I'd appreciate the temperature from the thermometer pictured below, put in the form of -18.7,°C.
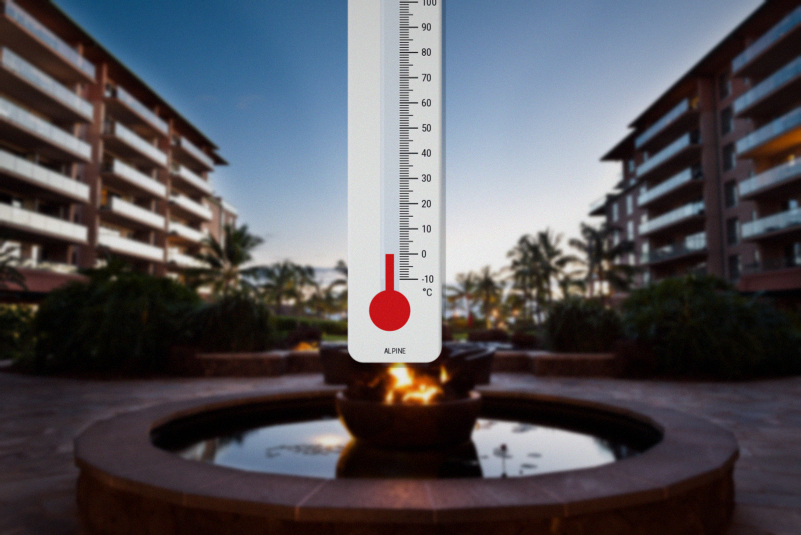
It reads 0,°C
